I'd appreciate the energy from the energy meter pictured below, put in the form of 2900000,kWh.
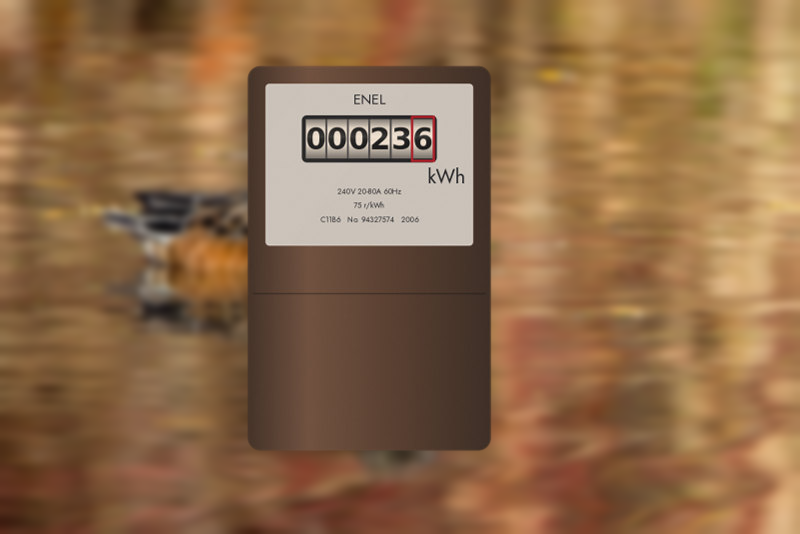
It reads 23.6,kWh
